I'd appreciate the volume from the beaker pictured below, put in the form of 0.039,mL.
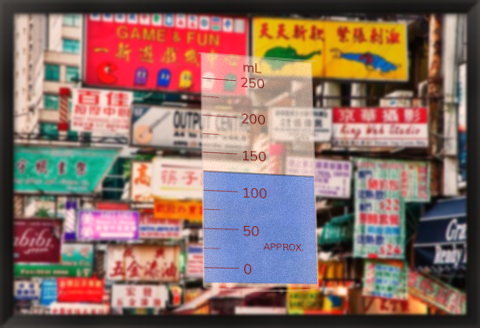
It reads 125,mL
